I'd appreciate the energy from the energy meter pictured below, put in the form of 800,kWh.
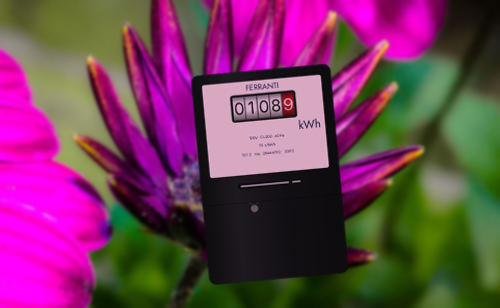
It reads 108.9,kWh
